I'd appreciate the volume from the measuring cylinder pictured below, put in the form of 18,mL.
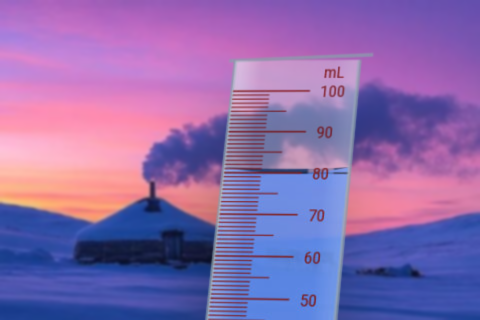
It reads 80,mL
